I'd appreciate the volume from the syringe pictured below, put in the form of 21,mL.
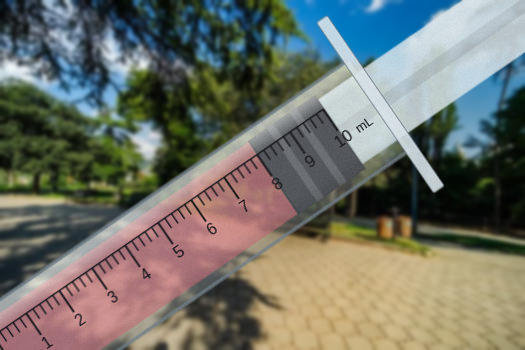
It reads 8,mL
